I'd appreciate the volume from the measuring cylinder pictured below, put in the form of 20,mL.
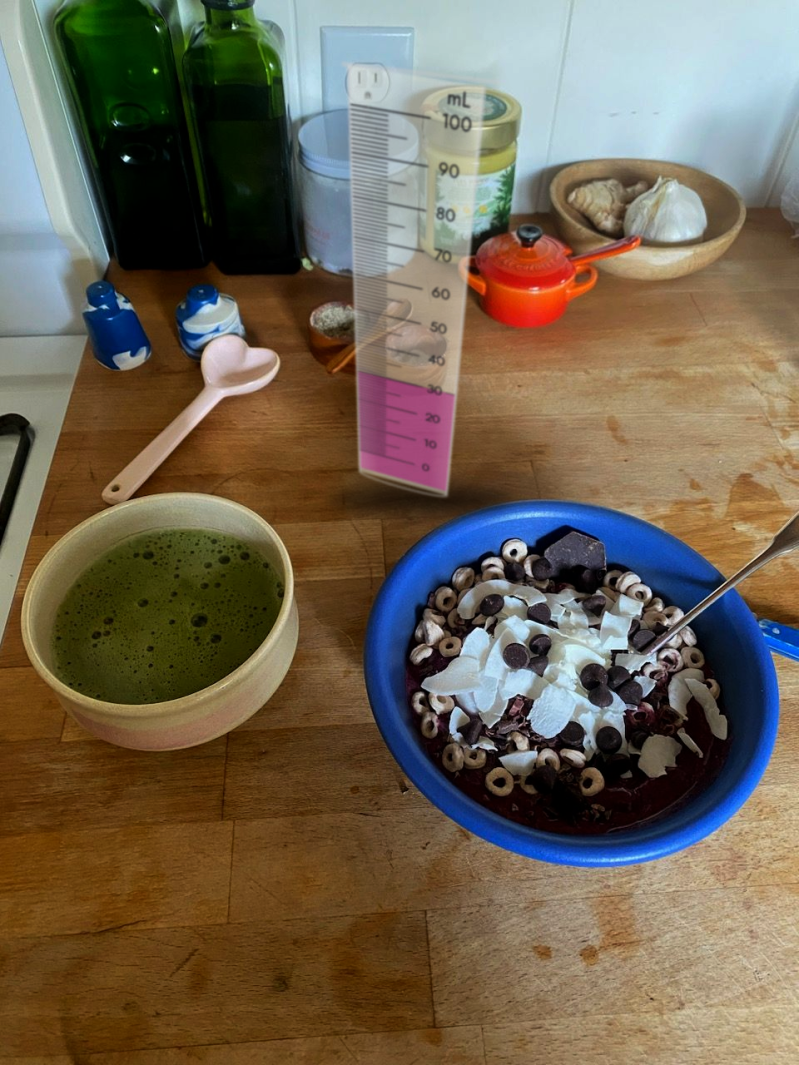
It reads 30,mL
